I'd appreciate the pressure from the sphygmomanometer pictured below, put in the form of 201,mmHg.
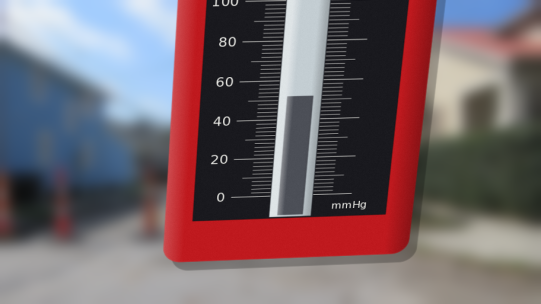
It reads 52,mmHg
